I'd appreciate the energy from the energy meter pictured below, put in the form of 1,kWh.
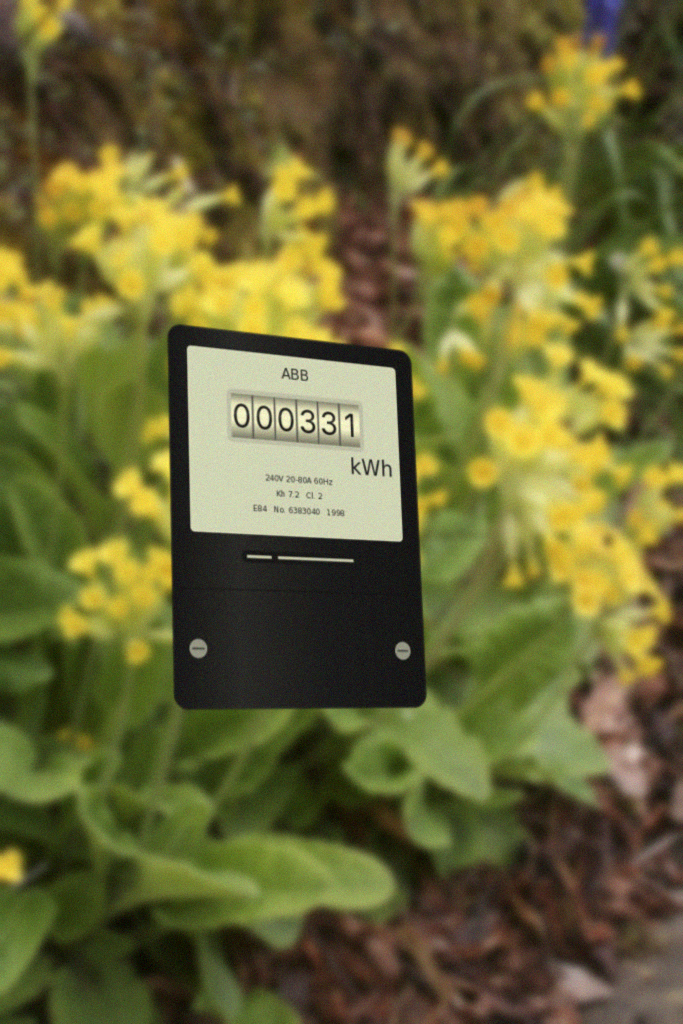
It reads 331,kWh
